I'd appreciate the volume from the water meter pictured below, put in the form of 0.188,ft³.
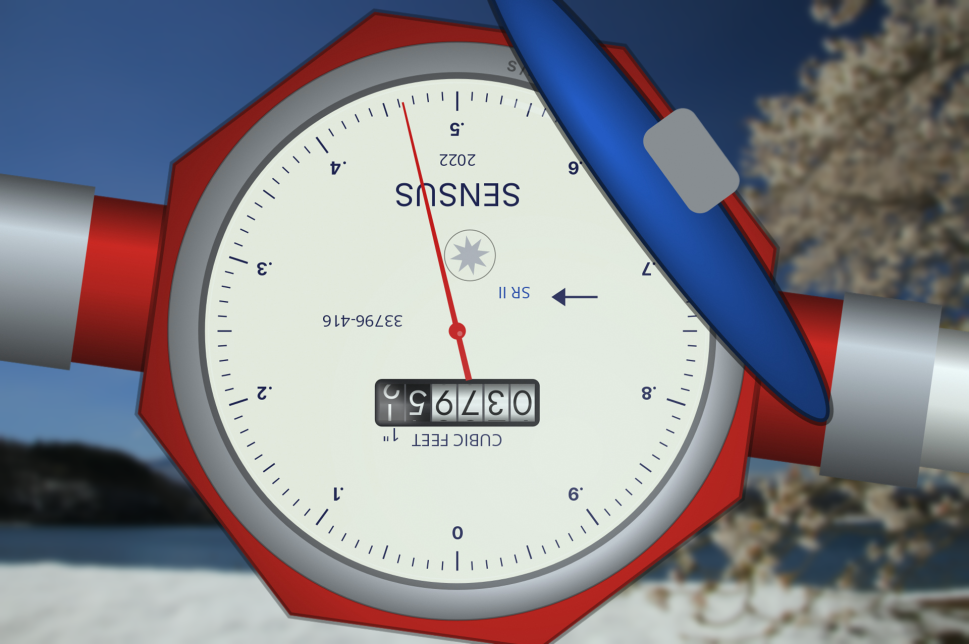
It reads 37951.46,ft³
